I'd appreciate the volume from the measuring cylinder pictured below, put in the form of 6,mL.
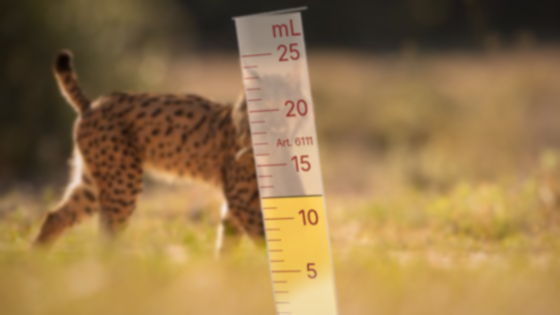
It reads 12,mL
